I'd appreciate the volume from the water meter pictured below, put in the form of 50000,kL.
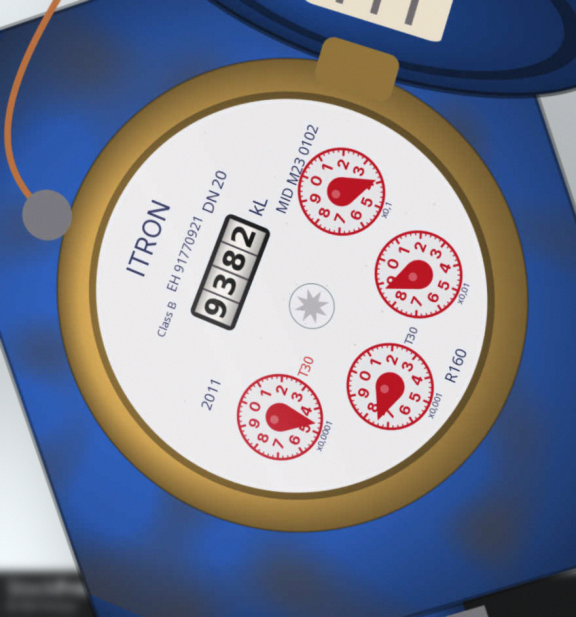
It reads 9382.3874,kL
